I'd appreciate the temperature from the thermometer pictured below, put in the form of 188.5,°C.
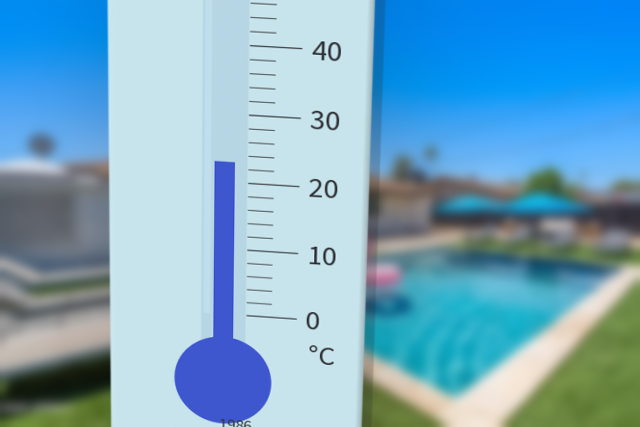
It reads 23,°C
